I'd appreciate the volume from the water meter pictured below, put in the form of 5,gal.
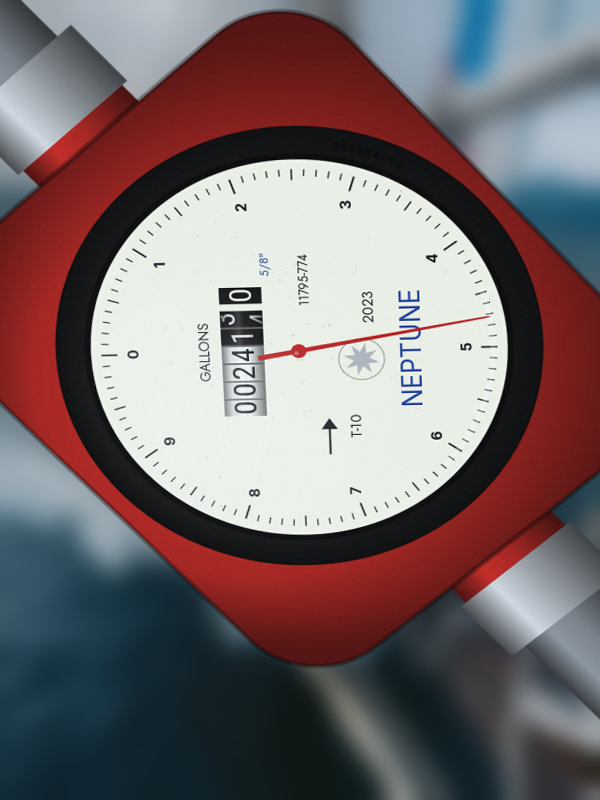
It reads 24134.7,gal
